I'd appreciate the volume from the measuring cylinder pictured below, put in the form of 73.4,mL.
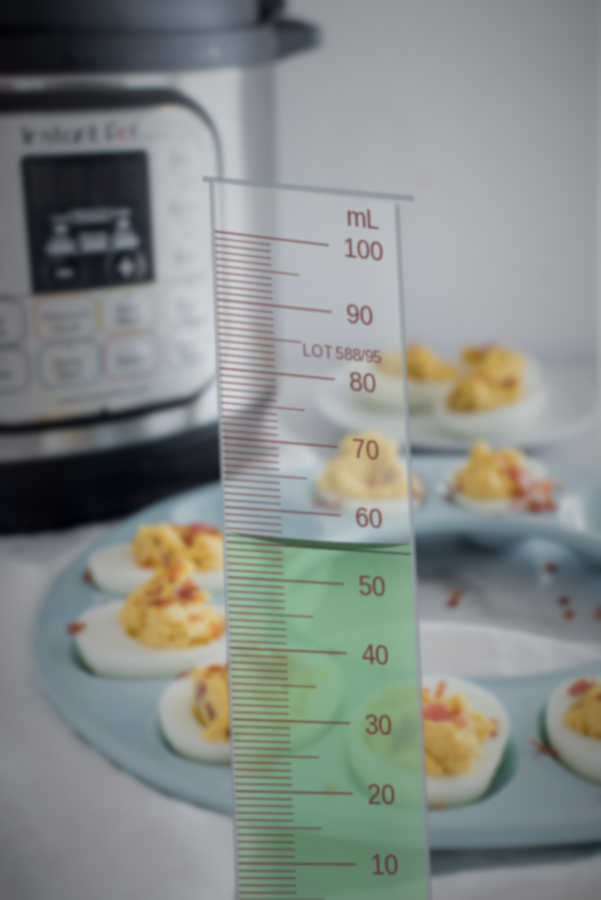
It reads 55,mL
